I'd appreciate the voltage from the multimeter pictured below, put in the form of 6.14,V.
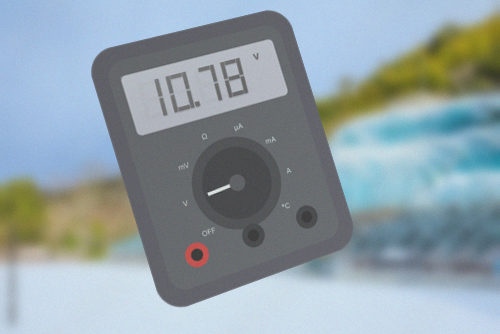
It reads 10.78,V
